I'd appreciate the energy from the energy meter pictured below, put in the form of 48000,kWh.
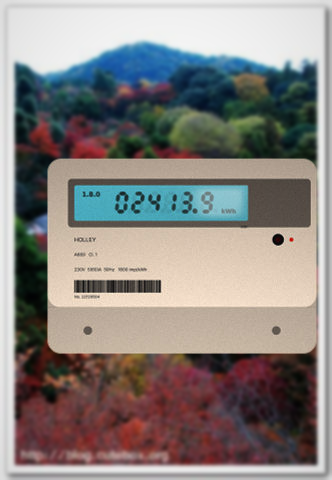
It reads 2413.9,kWh
